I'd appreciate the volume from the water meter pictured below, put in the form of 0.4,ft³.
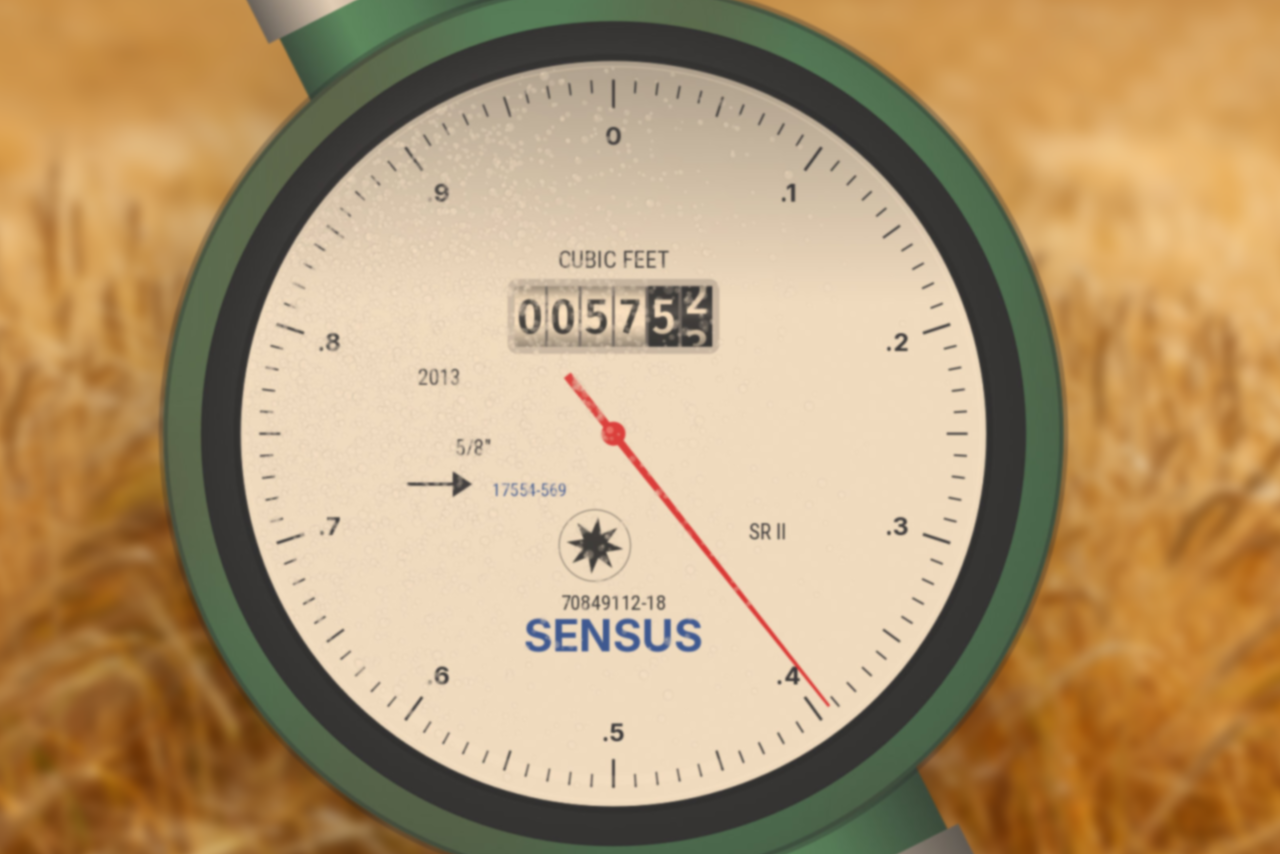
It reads 5752.39,ft³
